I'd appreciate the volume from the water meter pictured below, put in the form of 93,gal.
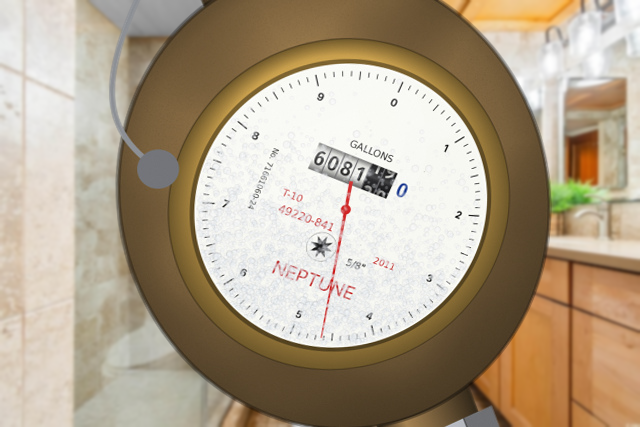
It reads 6081194.6,gal
